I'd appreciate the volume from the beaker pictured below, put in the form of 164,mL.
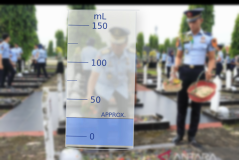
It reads 25,mL
